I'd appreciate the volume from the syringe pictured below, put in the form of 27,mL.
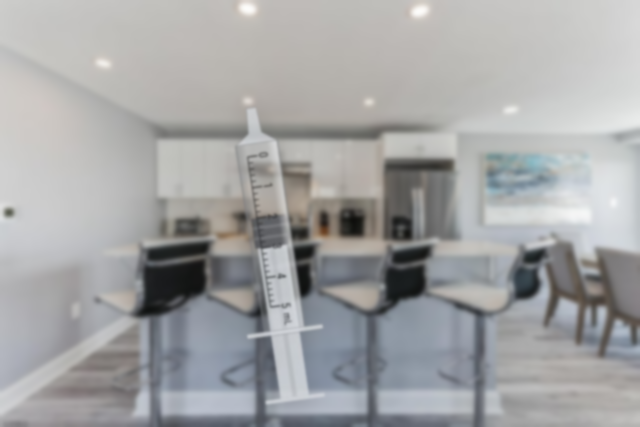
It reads 2,mL
